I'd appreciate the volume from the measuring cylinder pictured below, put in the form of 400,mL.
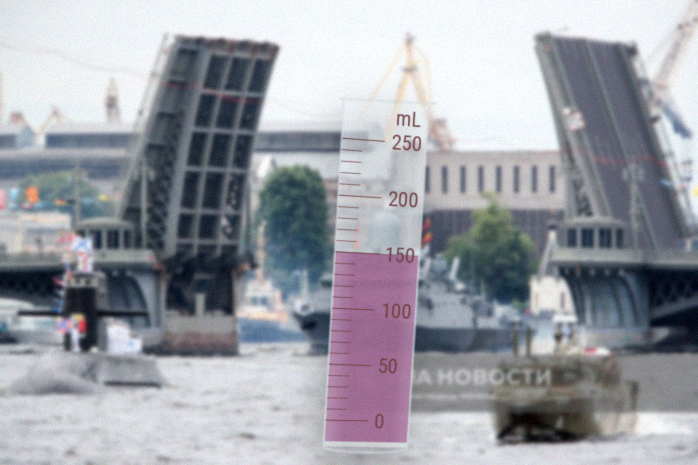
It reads 150,mL
